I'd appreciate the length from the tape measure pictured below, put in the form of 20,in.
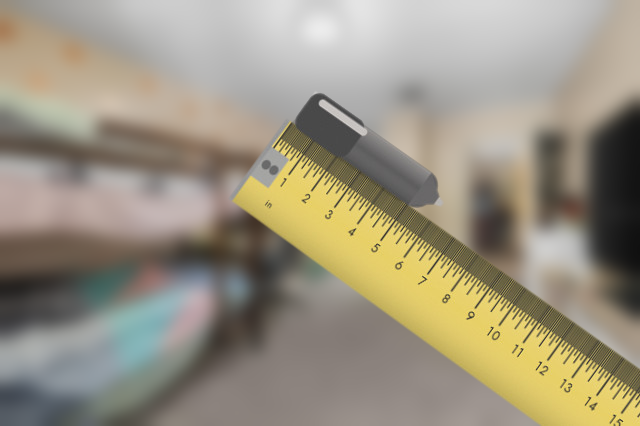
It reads 6,in
